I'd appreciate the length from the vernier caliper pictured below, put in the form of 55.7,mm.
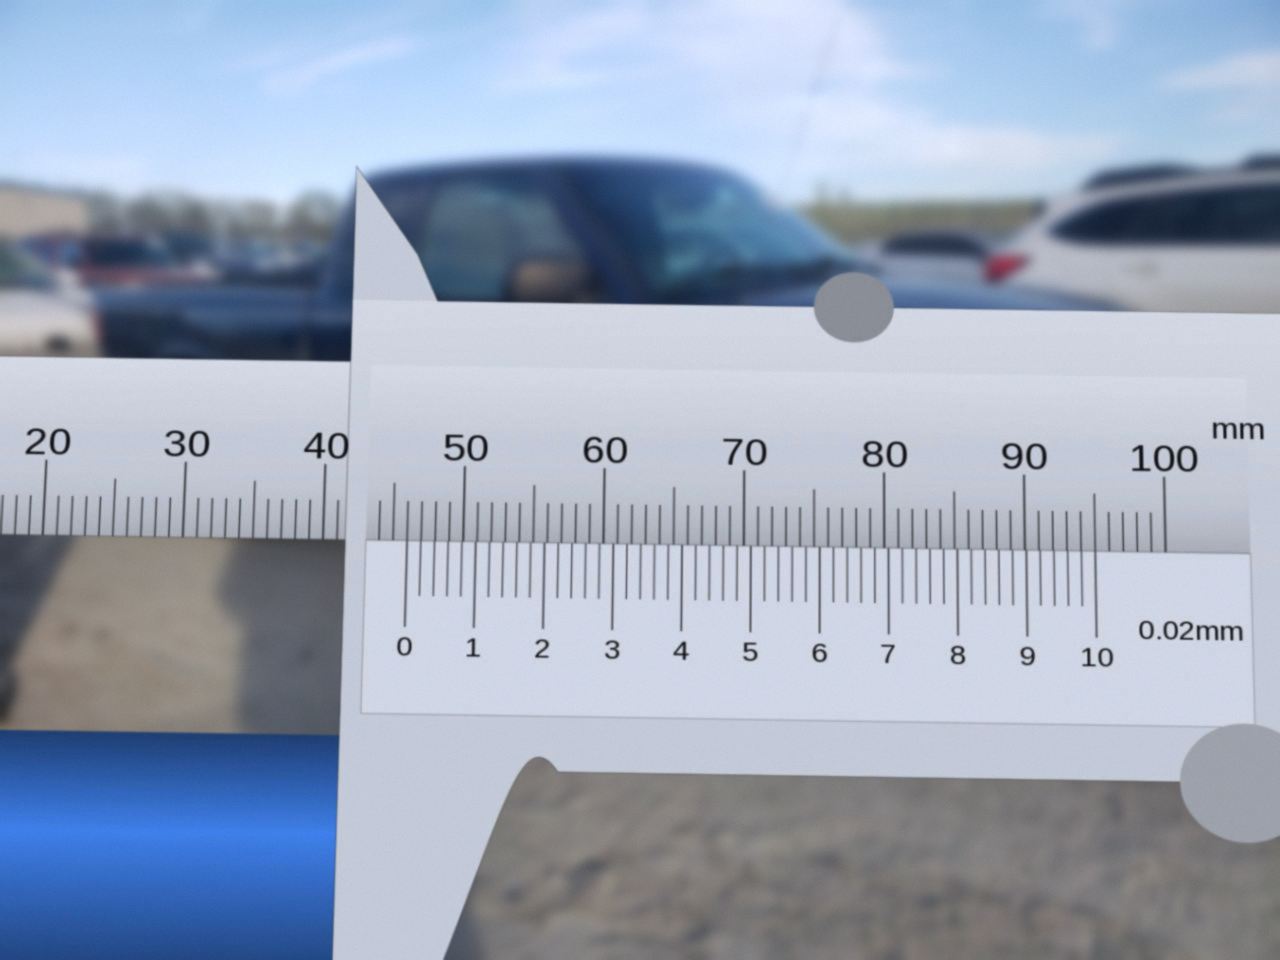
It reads 46.0,mm
